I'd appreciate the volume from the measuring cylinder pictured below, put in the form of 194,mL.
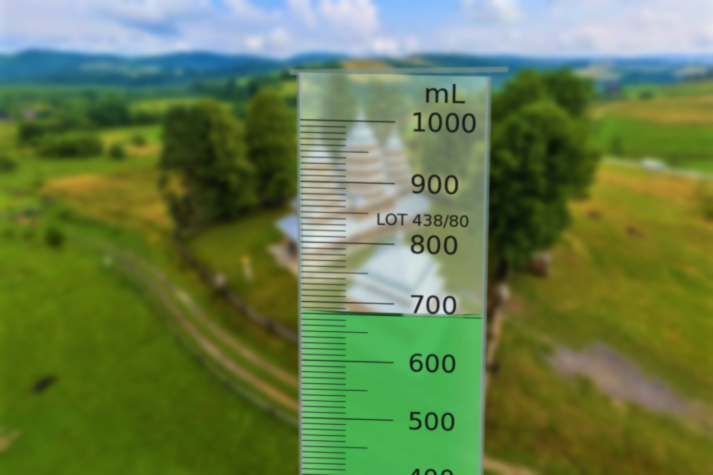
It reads 680,mL
